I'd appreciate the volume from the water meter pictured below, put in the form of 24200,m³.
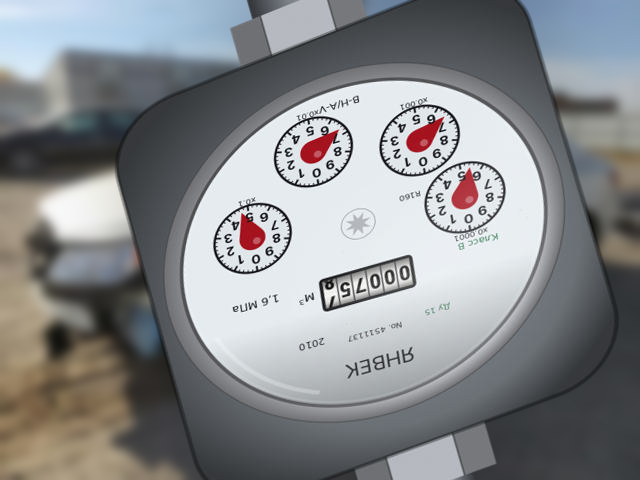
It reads 757.4665,m³
